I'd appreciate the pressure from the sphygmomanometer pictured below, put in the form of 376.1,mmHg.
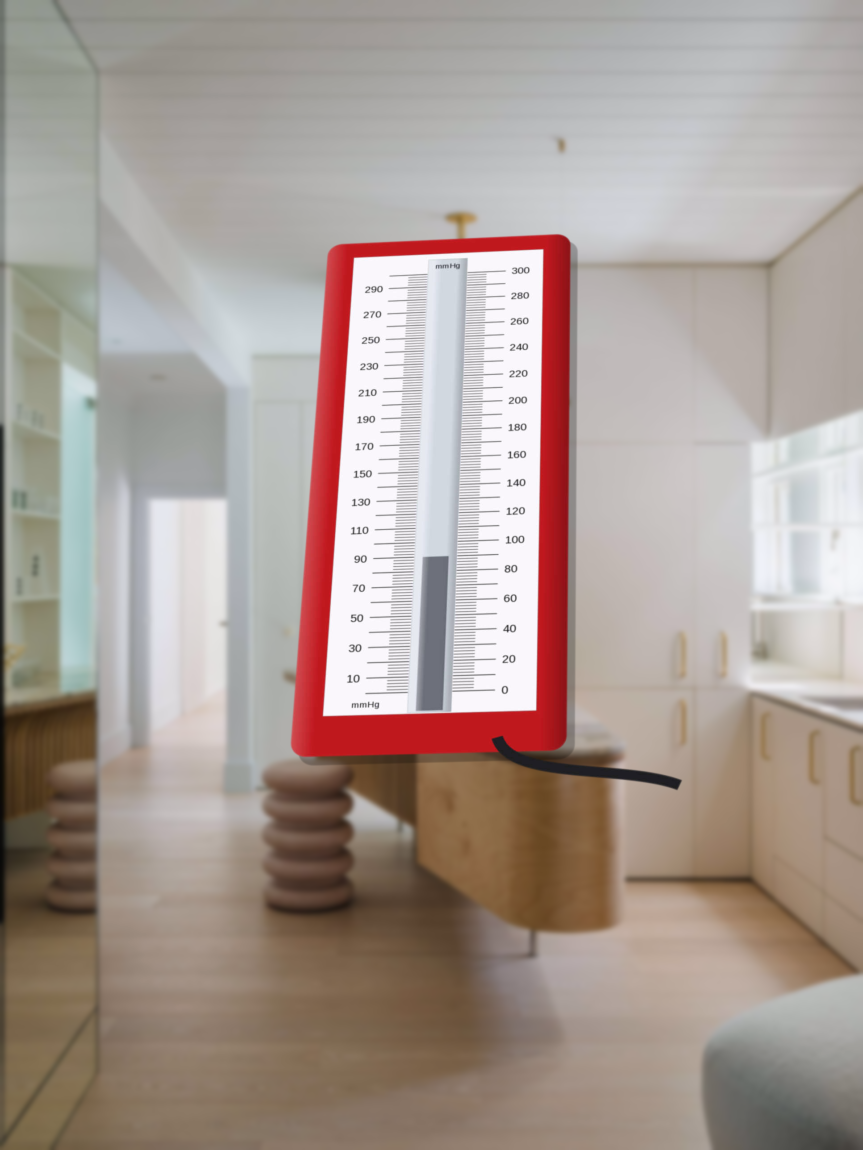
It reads 90,mmHg
